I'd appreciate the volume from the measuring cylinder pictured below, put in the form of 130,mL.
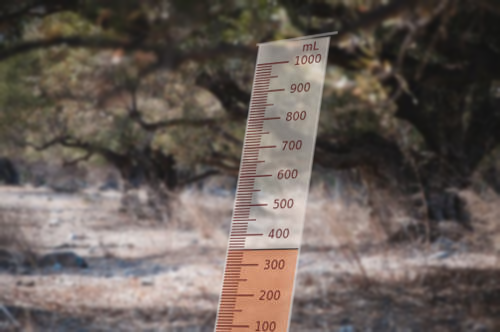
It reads 350,mL
